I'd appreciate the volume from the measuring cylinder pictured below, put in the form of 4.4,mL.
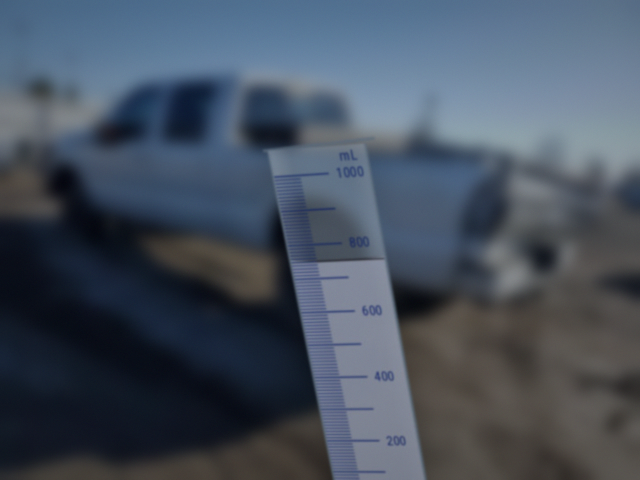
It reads 750,mL
